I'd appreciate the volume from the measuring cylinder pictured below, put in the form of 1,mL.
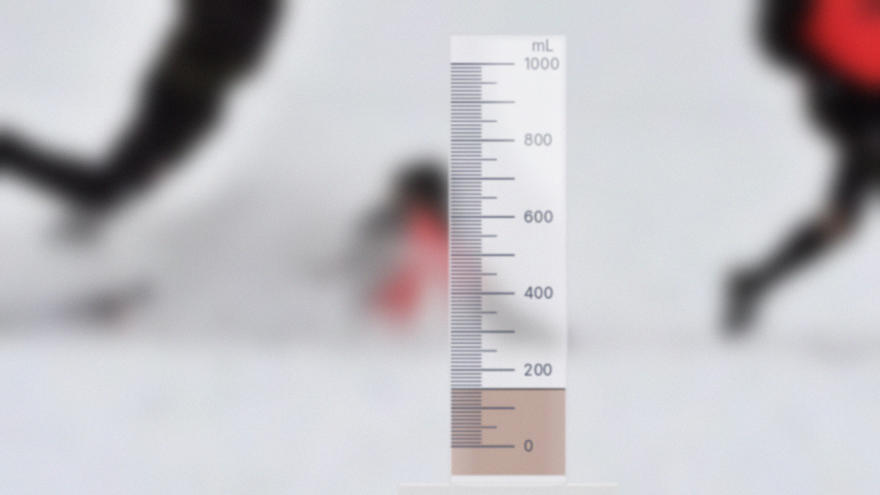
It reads 150,mL
